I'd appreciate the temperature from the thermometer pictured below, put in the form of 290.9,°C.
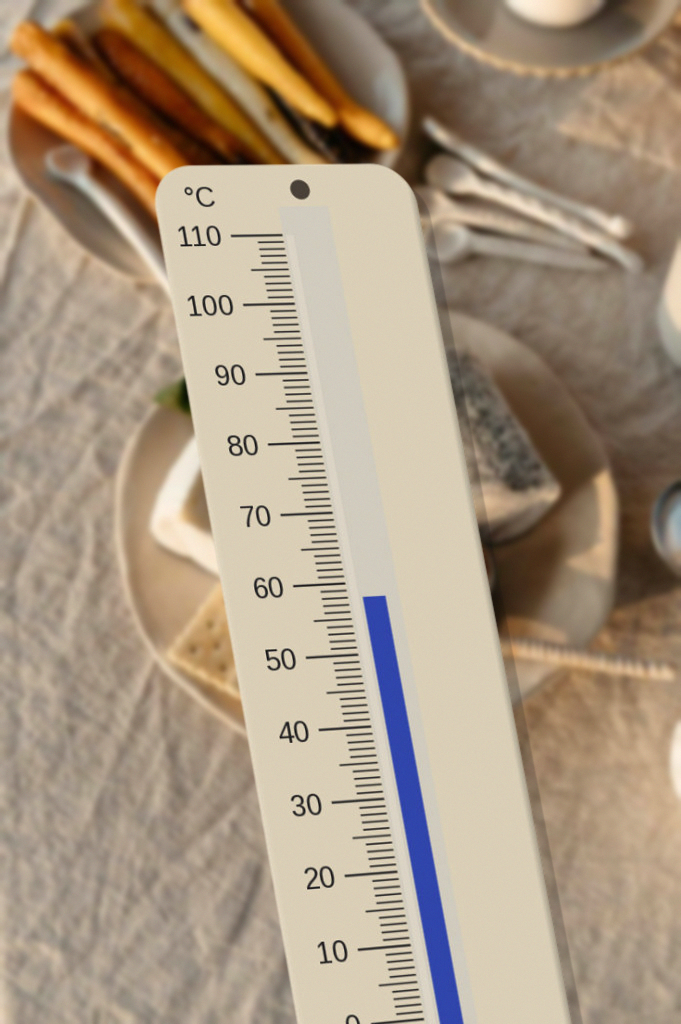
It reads 58,°C
